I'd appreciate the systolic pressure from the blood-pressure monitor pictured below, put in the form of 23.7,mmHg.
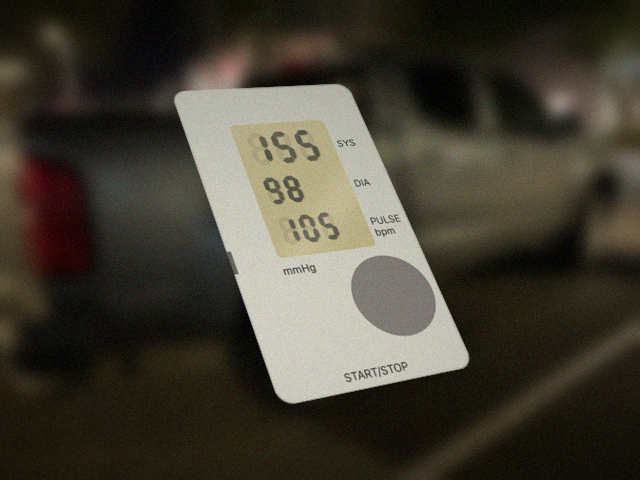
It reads 155,mmHg
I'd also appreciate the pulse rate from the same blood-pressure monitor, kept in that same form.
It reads 105,bpm
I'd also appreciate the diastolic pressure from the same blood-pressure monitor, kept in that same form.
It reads 98,mmHg
